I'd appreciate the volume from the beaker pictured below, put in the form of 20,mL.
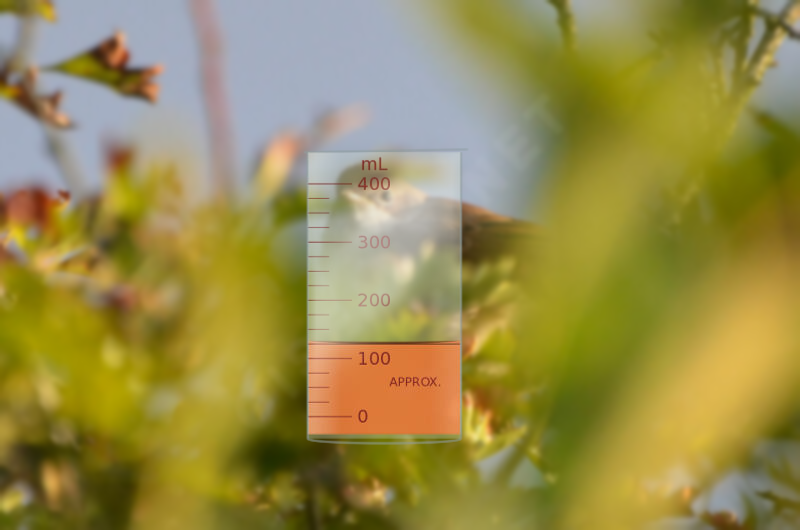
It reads 125,mL
